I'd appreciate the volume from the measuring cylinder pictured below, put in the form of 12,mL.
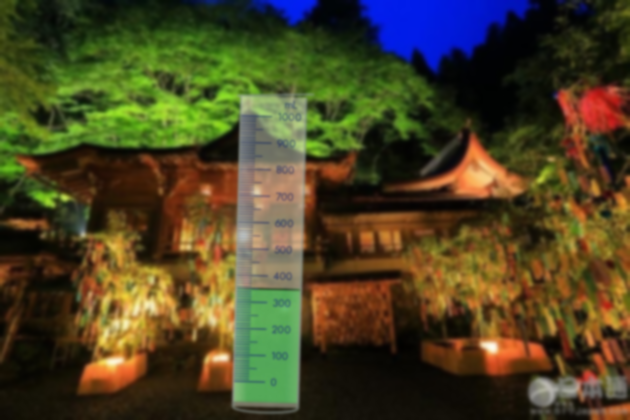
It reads 350,mL
